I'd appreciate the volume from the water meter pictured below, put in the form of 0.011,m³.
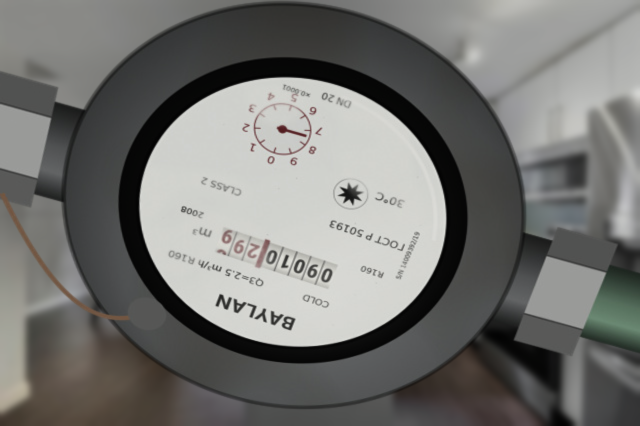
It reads 9010.2987,m³
